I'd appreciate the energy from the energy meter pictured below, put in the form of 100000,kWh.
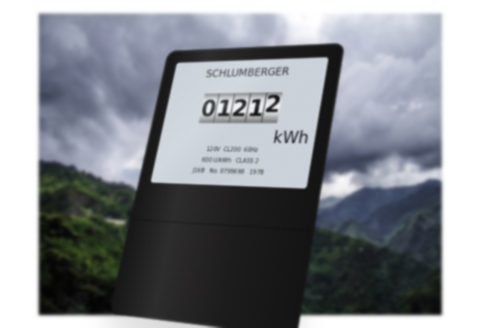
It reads 1212,kWh
